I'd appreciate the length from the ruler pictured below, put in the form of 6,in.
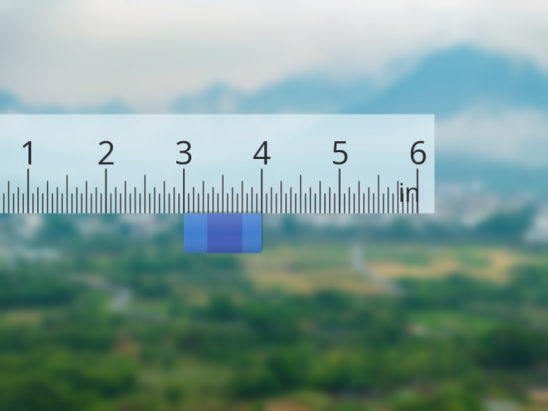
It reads 1,in
